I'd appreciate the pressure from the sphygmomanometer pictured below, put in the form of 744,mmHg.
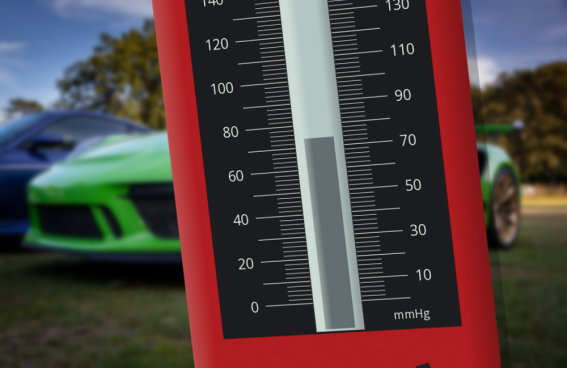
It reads 74,mmHg
